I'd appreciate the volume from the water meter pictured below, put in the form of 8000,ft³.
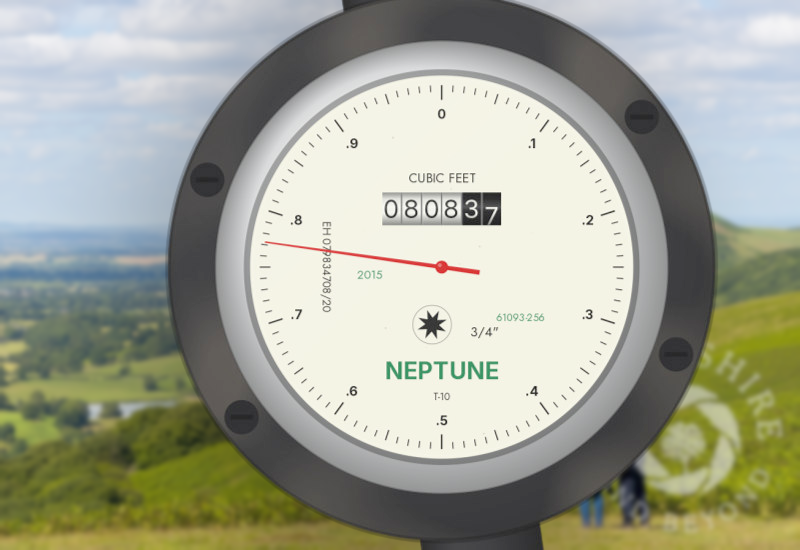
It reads 80836.77,ft³
